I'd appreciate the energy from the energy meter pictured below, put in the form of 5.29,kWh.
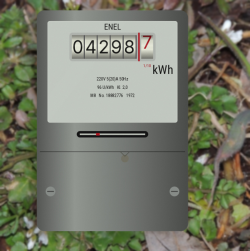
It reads 4298.7,kWh
